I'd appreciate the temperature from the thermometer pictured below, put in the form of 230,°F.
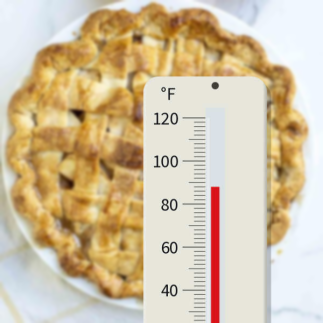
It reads 88,°F
